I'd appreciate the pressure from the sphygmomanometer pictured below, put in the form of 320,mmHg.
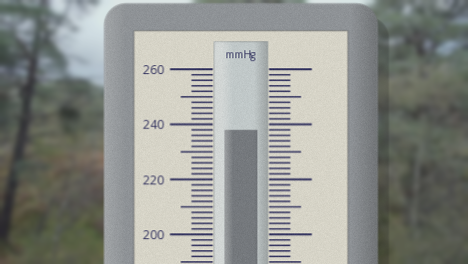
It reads 238,mmHg
